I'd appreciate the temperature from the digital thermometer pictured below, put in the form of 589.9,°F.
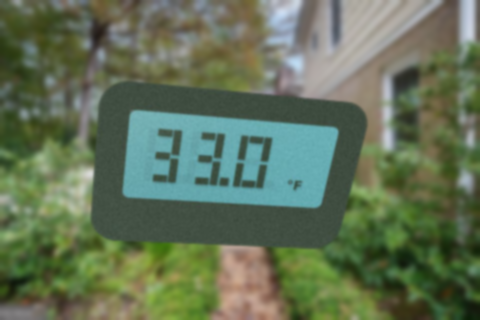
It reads 33.0,°F
